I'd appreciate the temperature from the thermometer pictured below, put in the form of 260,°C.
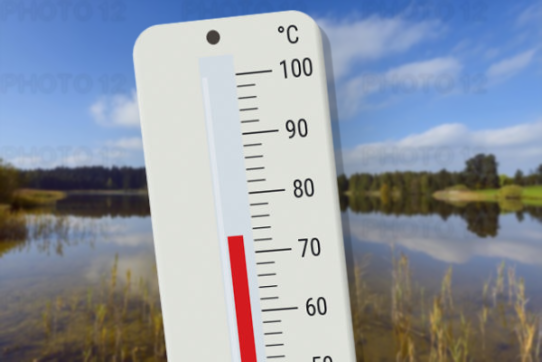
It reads 73,°C
